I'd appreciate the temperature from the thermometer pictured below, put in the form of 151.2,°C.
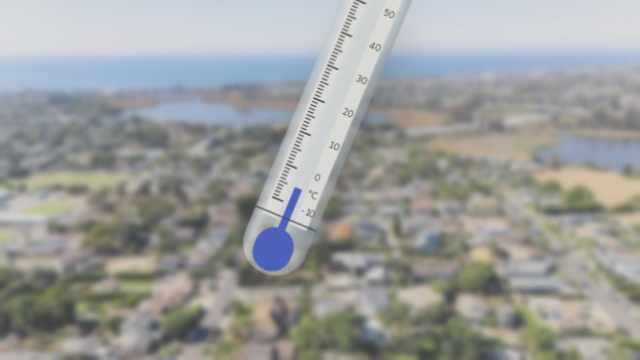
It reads -5,°C
